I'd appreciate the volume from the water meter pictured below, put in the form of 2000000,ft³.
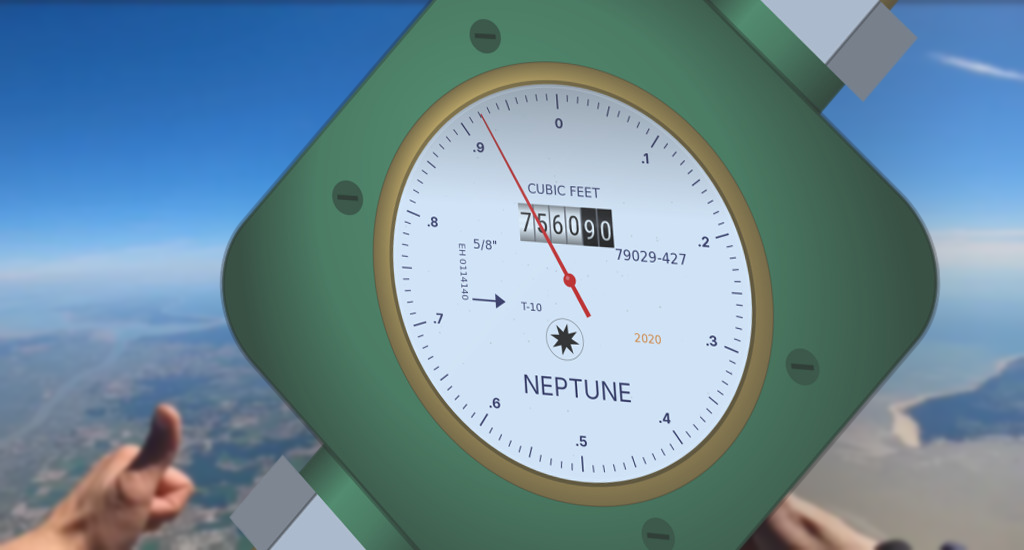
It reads 756089.92,ft³
